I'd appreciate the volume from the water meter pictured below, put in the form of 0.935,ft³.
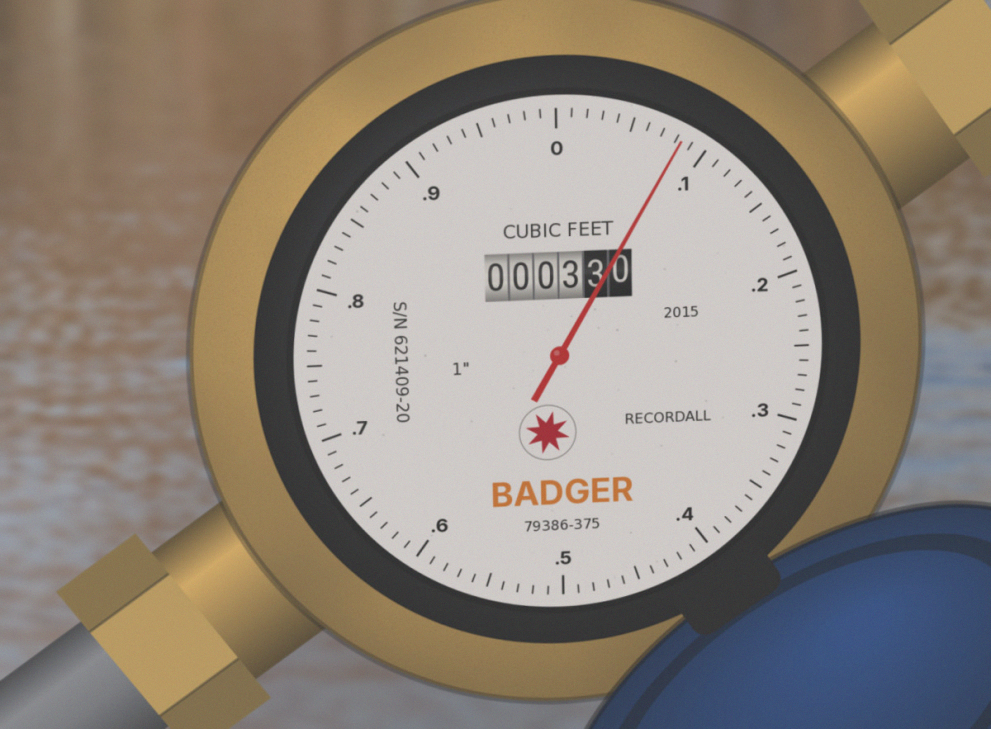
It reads 330.08,ft³
